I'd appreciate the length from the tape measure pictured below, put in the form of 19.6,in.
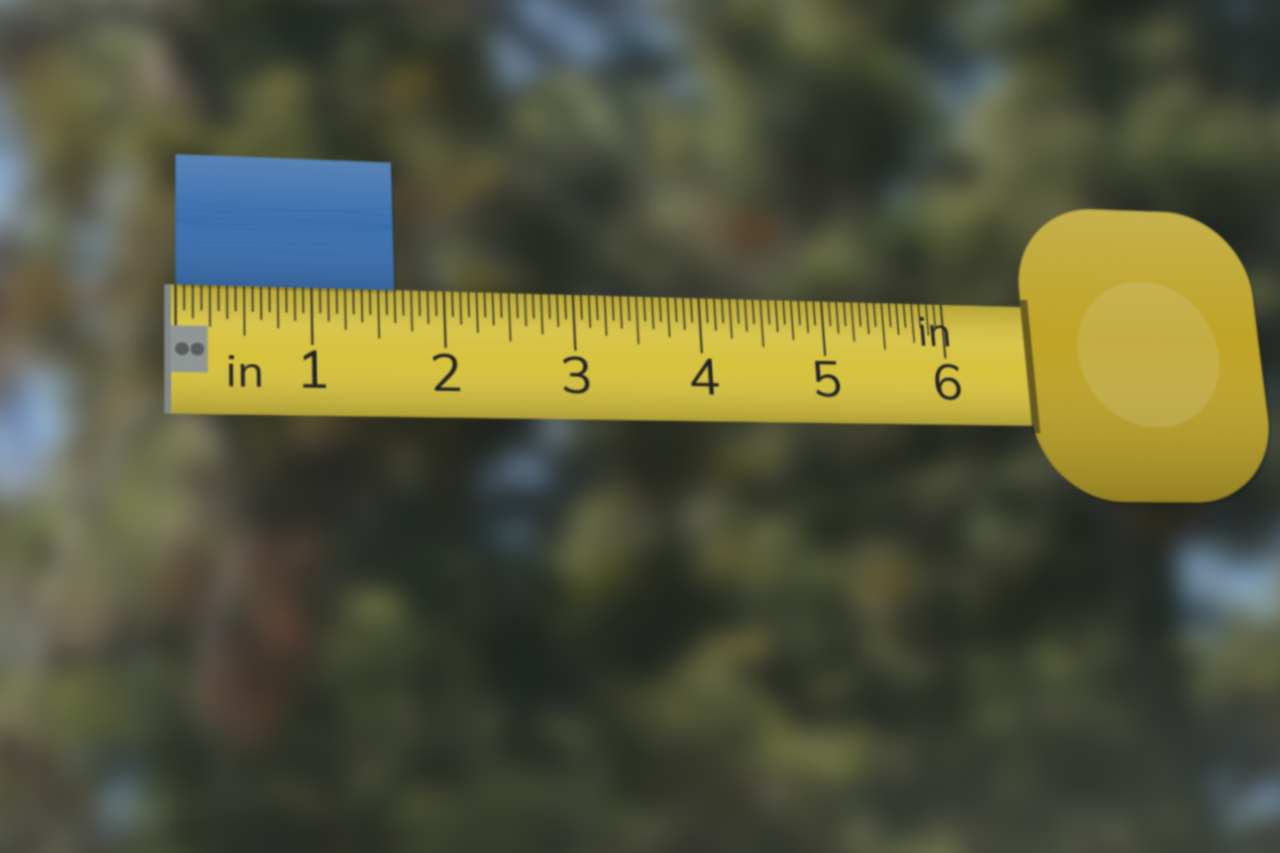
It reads 1.625,in
